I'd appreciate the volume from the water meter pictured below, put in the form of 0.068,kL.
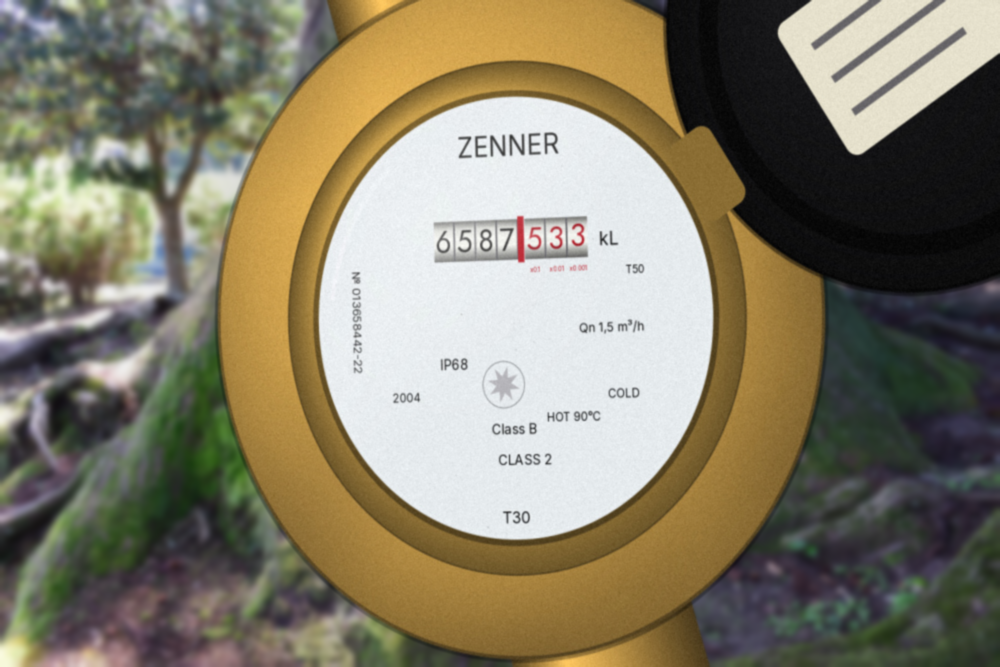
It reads 6587.533,kL
